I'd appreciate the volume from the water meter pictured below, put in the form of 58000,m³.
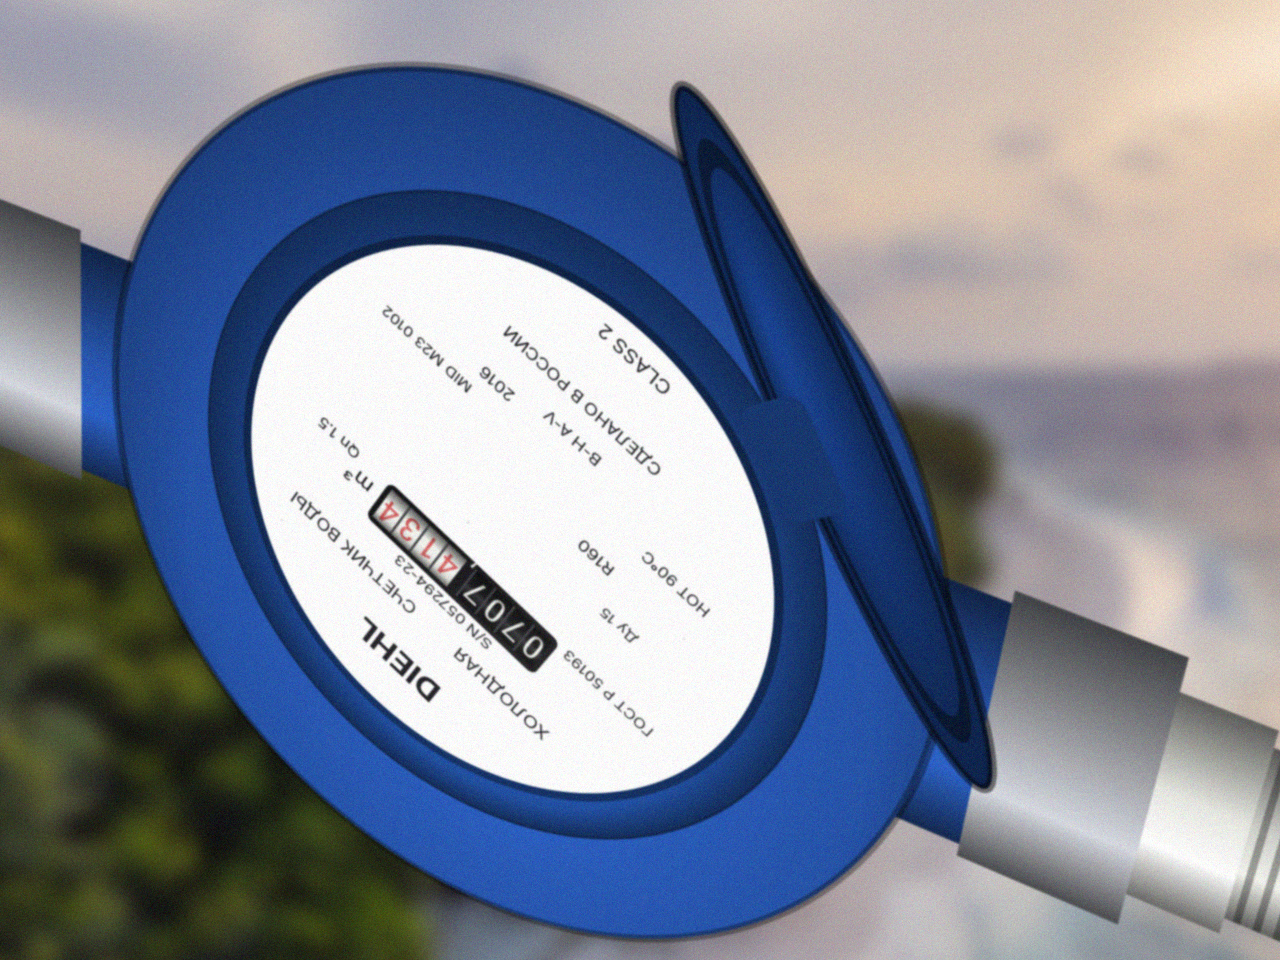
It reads 707.4134,m³
